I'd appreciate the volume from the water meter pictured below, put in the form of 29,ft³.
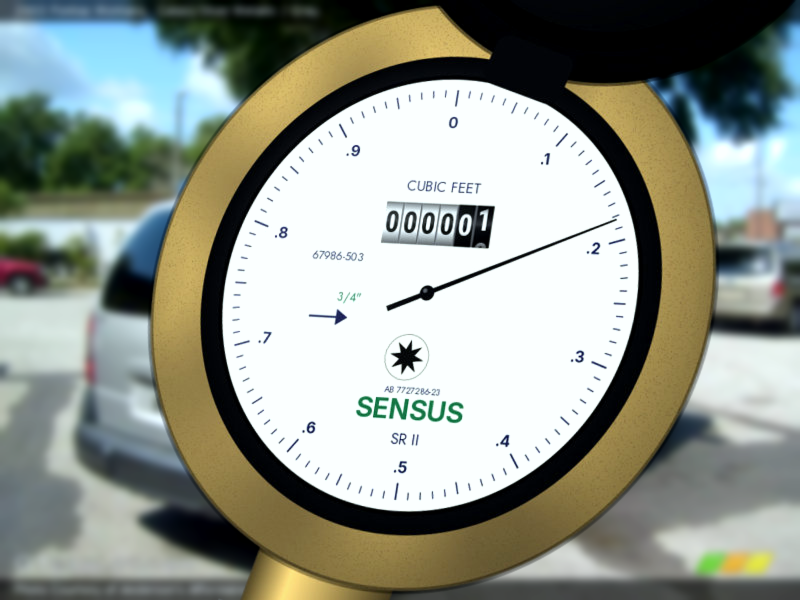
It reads 1.18,ft³
